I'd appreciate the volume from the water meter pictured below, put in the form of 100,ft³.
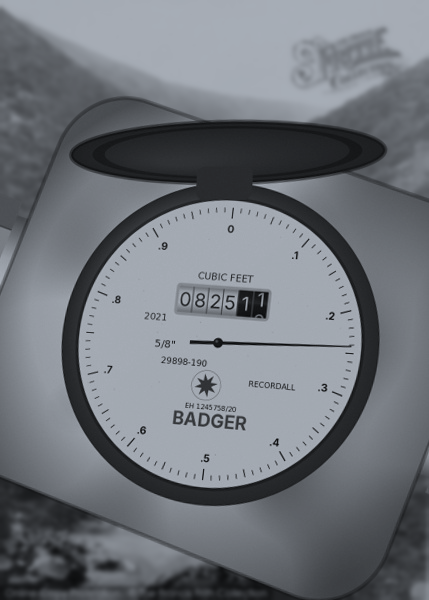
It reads 82511.24,ft³
